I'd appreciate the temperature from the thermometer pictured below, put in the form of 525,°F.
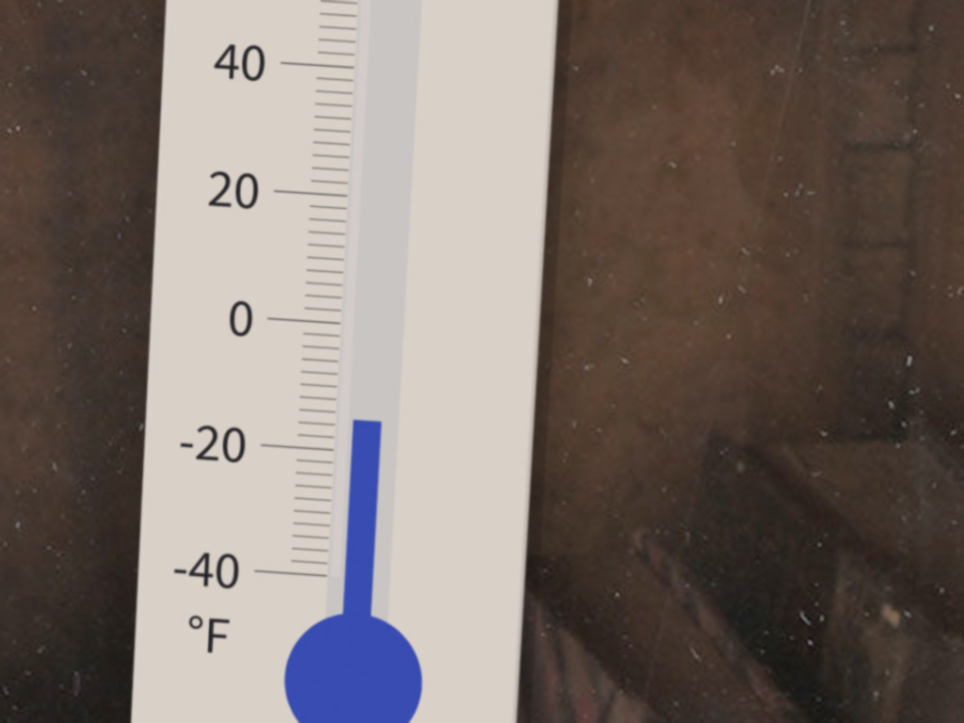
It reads -15,°F
